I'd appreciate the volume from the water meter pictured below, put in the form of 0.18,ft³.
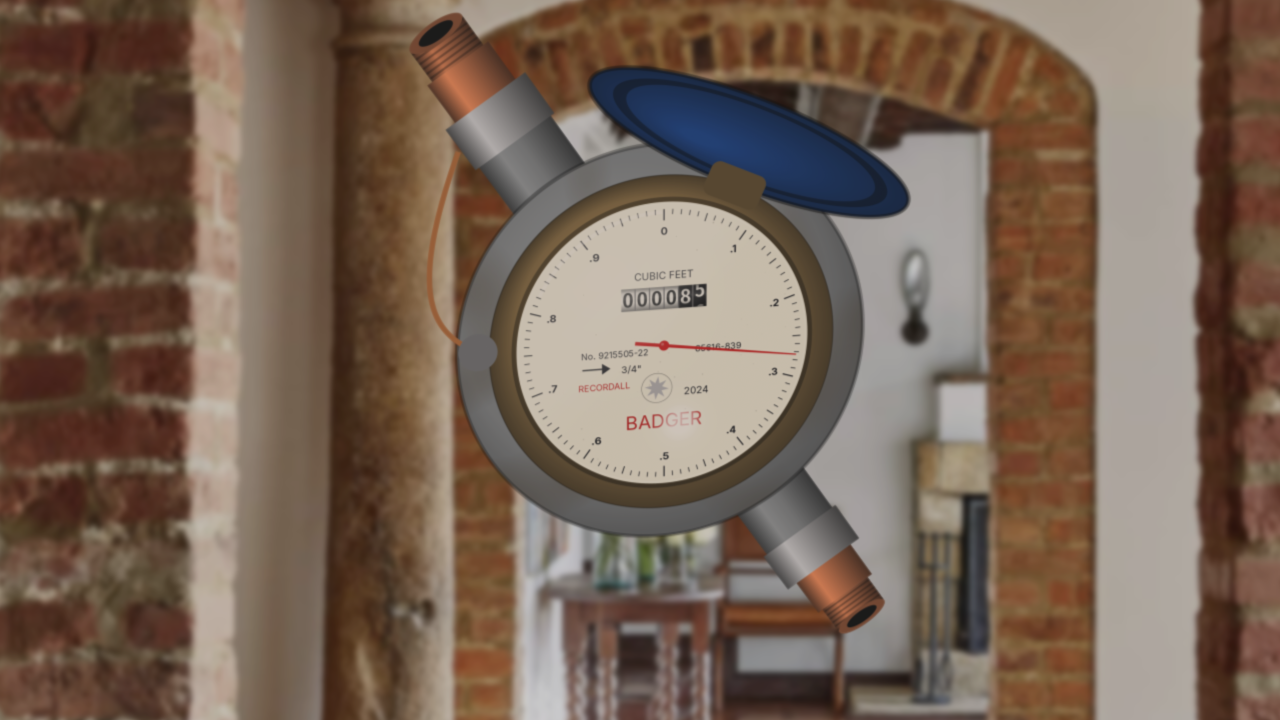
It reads 85.27,ft³
